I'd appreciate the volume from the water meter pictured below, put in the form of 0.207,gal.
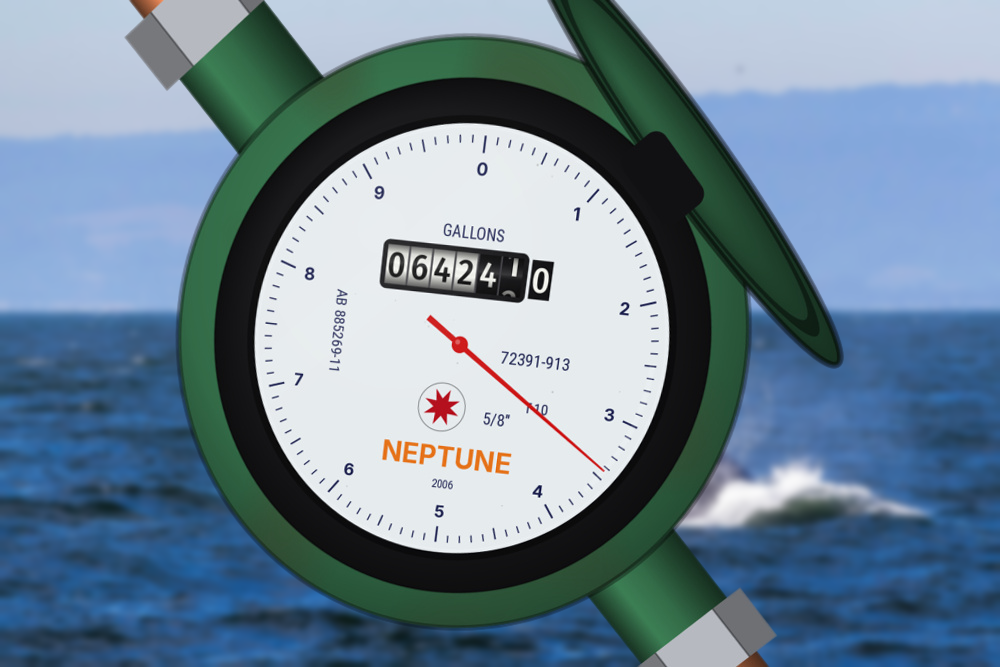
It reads 642413.4,gal
